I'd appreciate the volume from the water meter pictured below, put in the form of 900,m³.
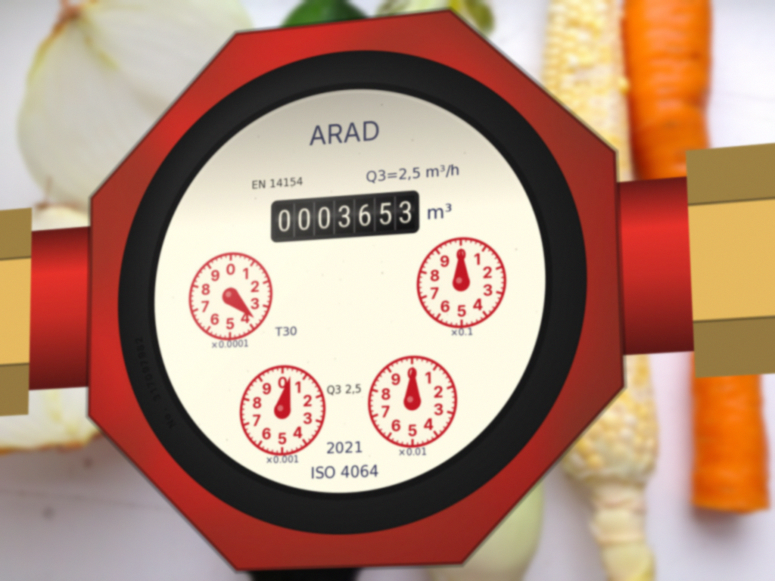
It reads 3653.0003,m³
